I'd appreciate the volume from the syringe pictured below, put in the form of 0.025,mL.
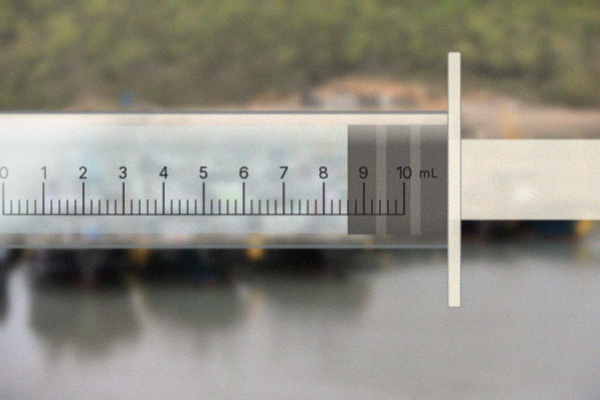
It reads 8.6,mL
